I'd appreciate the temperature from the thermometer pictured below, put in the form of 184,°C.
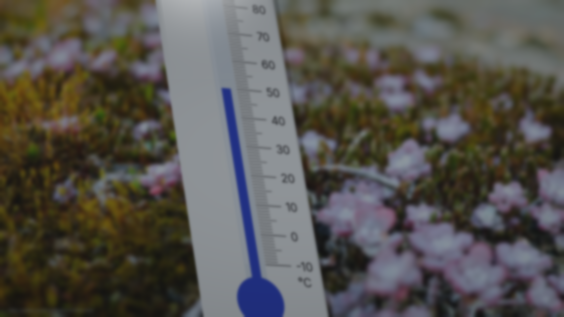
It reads 50,°C
